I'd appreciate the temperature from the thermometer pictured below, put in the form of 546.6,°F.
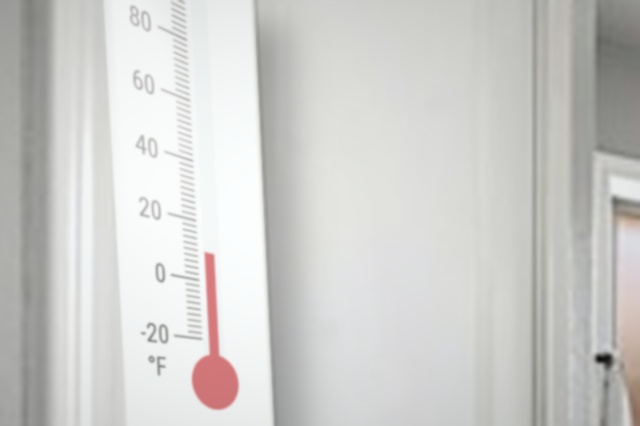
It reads 10,°F
